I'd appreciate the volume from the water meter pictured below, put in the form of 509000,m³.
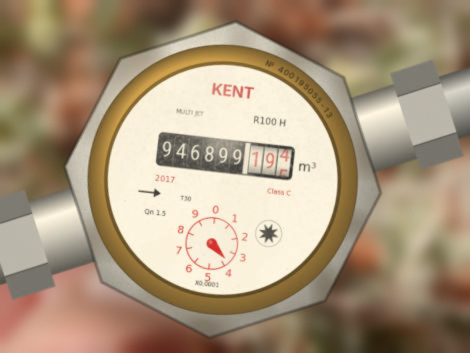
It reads 946899.1943,m³
